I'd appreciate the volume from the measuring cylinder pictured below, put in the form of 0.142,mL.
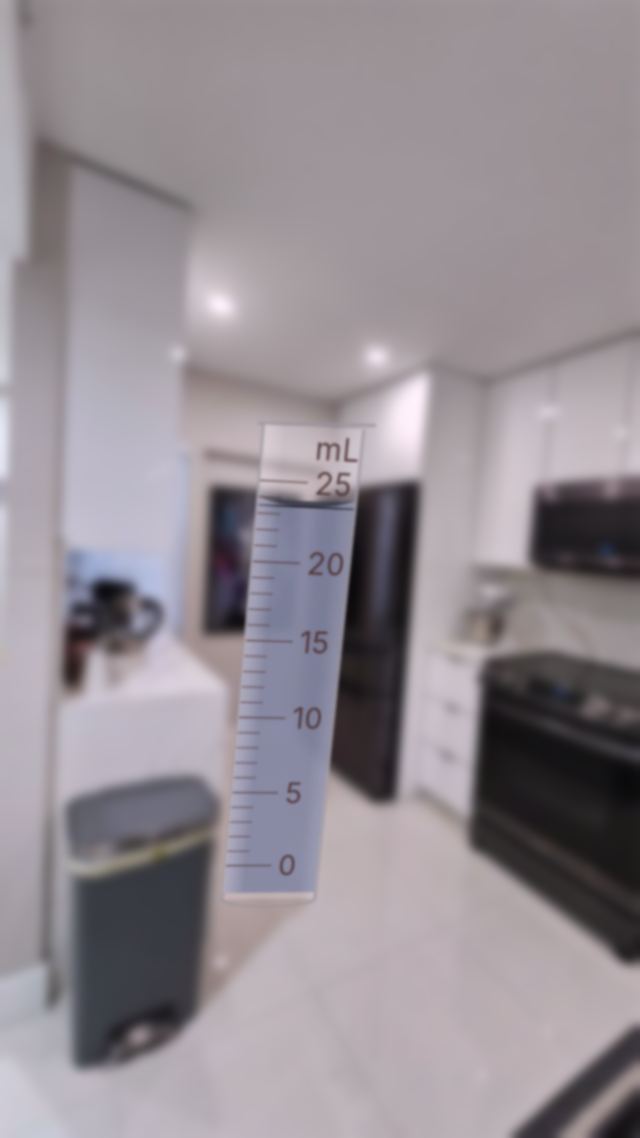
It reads 23.5,mL
